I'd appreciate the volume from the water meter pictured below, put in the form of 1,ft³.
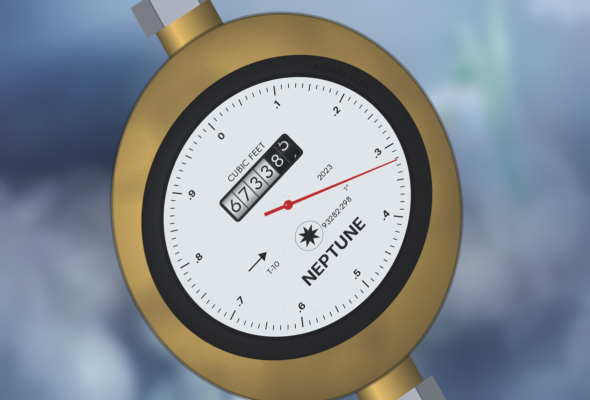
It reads 673385.32,ft³
